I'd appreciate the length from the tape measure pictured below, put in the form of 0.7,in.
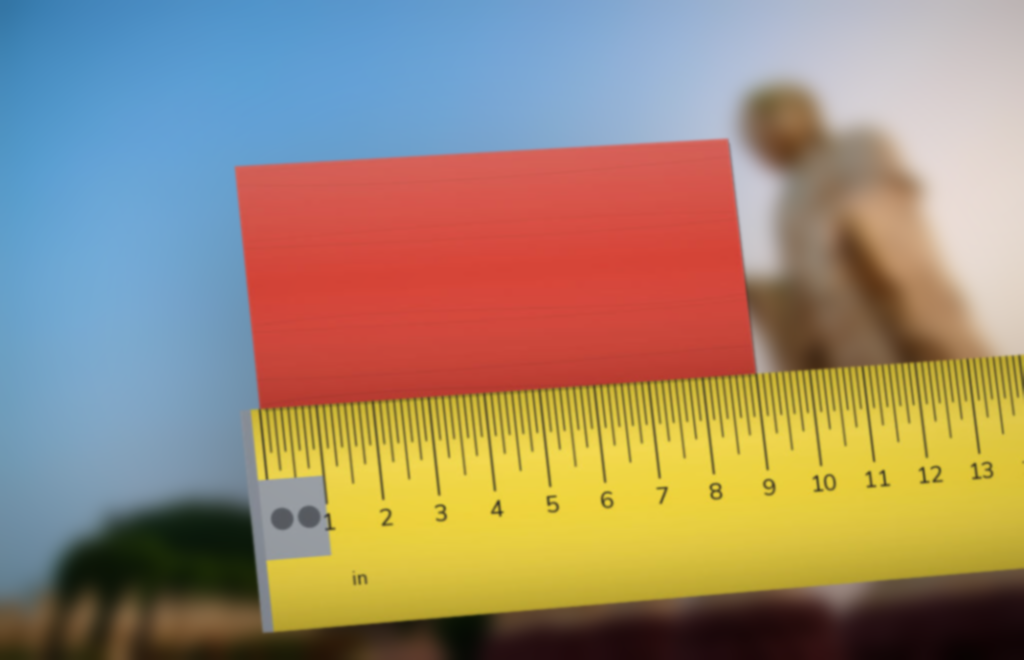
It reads 9,in
